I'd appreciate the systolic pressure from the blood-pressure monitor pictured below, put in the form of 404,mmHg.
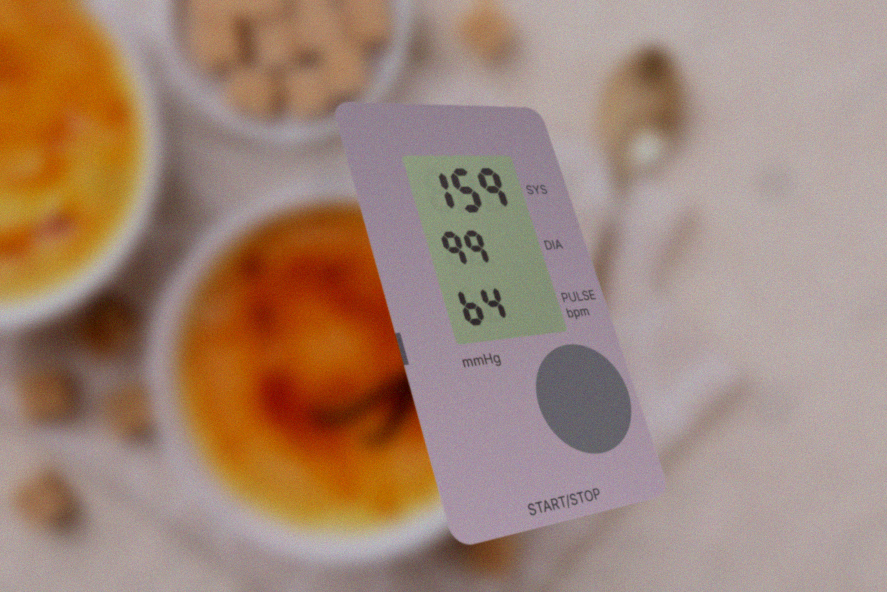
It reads 159,mmHg
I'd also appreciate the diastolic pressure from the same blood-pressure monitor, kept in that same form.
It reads 99,mmHg
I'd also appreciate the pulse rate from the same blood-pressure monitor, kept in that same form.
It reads 64,bpm
